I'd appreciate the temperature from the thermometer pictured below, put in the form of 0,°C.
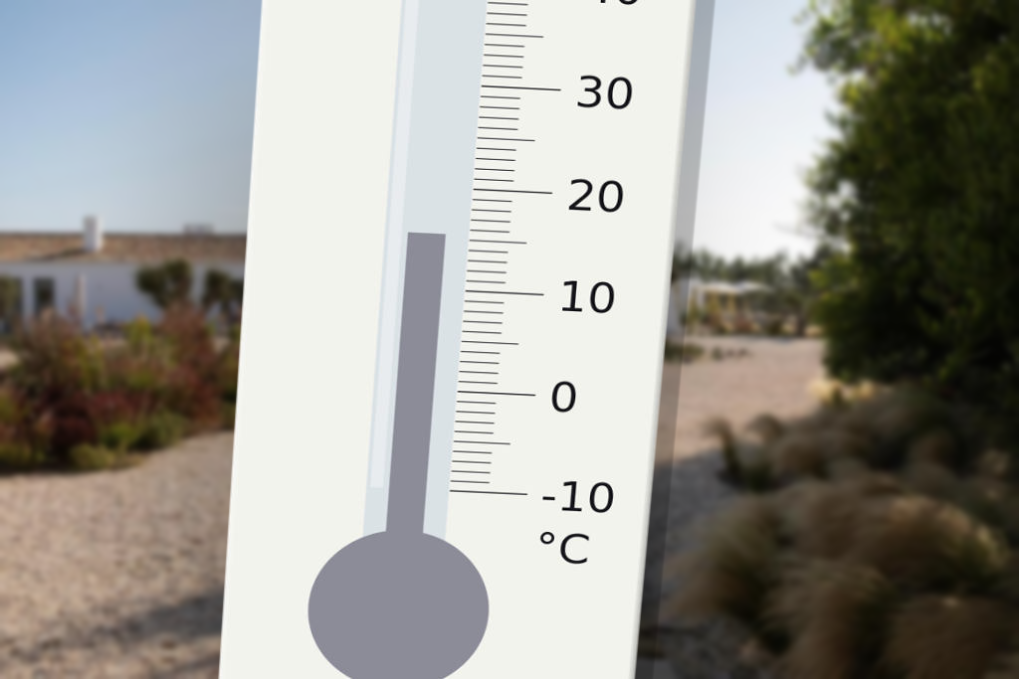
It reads 15.5,°C
